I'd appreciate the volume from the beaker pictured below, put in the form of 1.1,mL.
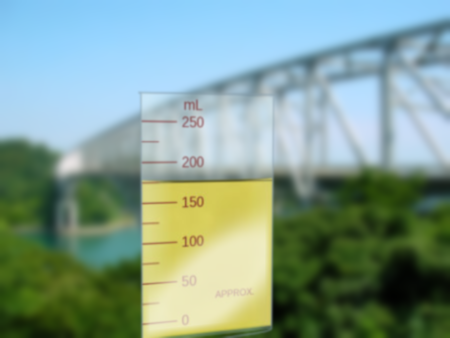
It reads 175,mL
